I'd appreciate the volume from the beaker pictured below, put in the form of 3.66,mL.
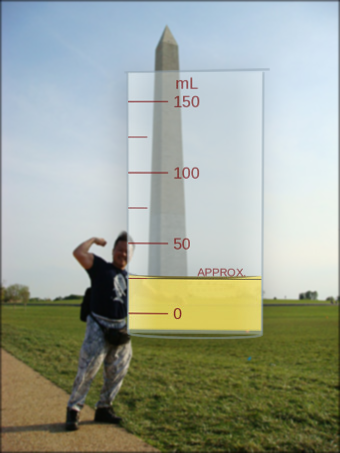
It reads 25,mL
